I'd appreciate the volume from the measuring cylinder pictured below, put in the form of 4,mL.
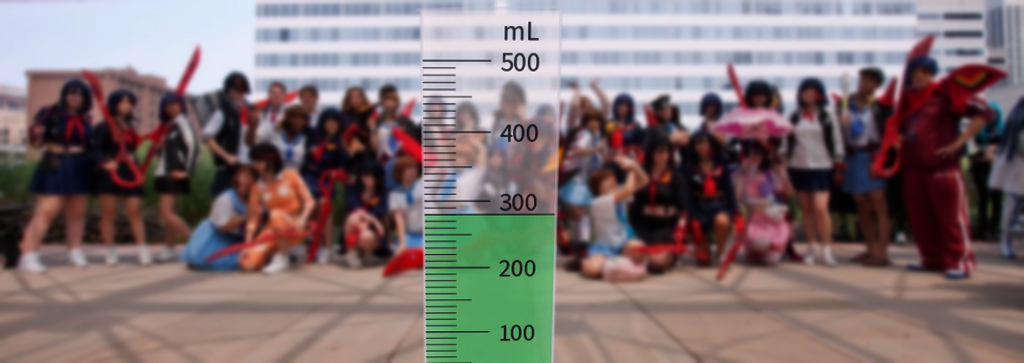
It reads 280,mL
